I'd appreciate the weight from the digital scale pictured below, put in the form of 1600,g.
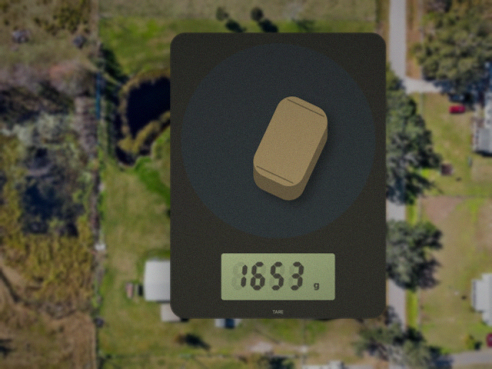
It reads 1653,g
